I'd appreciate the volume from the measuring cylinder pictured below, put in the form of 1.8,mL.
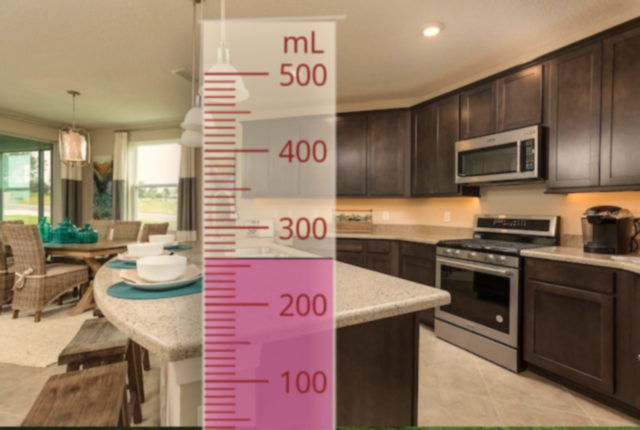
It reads 260,mL
